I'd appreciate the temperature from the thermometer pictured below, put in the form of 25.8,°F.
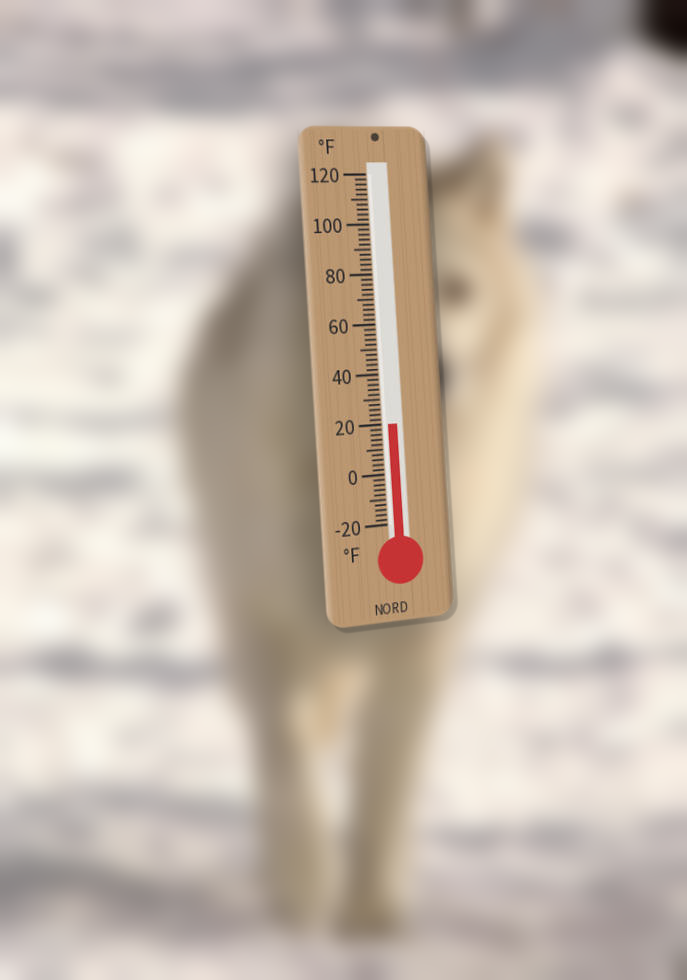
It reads 20,°F
